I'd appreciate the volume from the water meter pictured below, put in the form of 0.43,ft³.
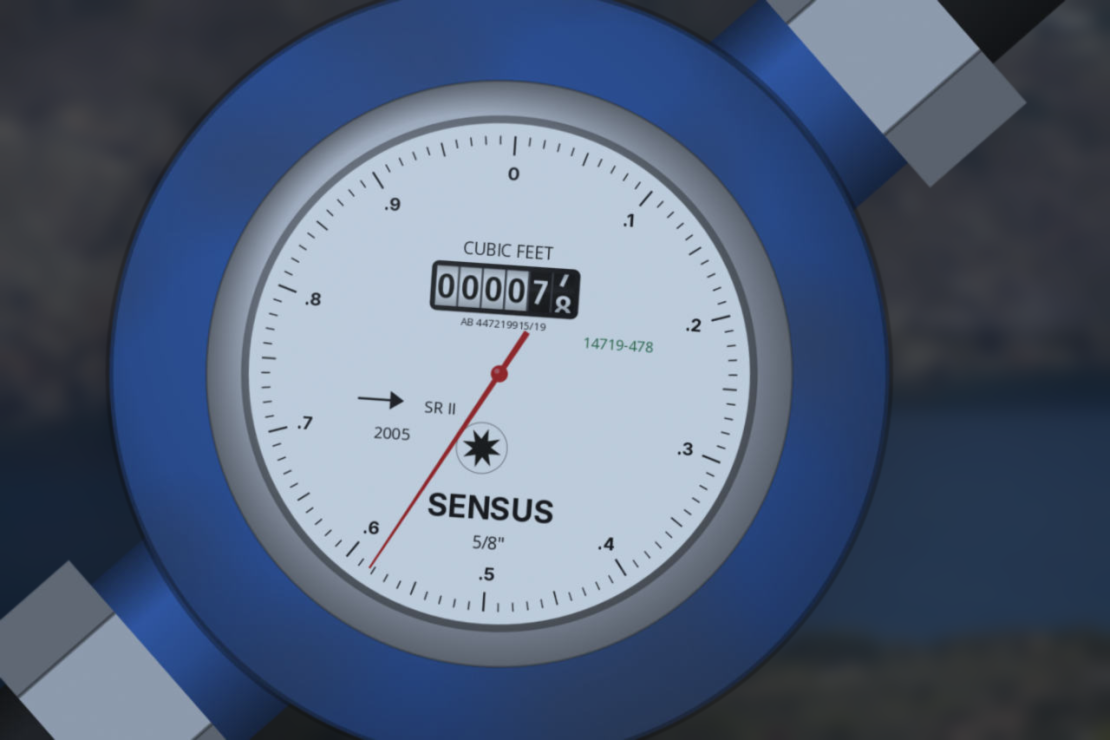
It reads 77.58,ft³
